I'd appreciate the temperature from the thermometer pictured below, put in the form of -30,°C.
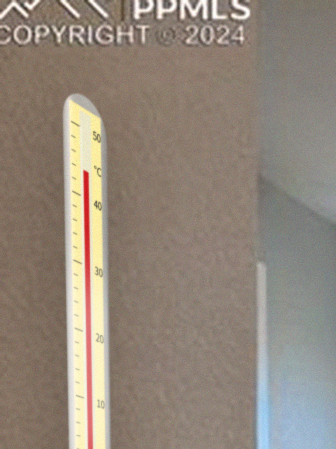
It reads 44,°C
